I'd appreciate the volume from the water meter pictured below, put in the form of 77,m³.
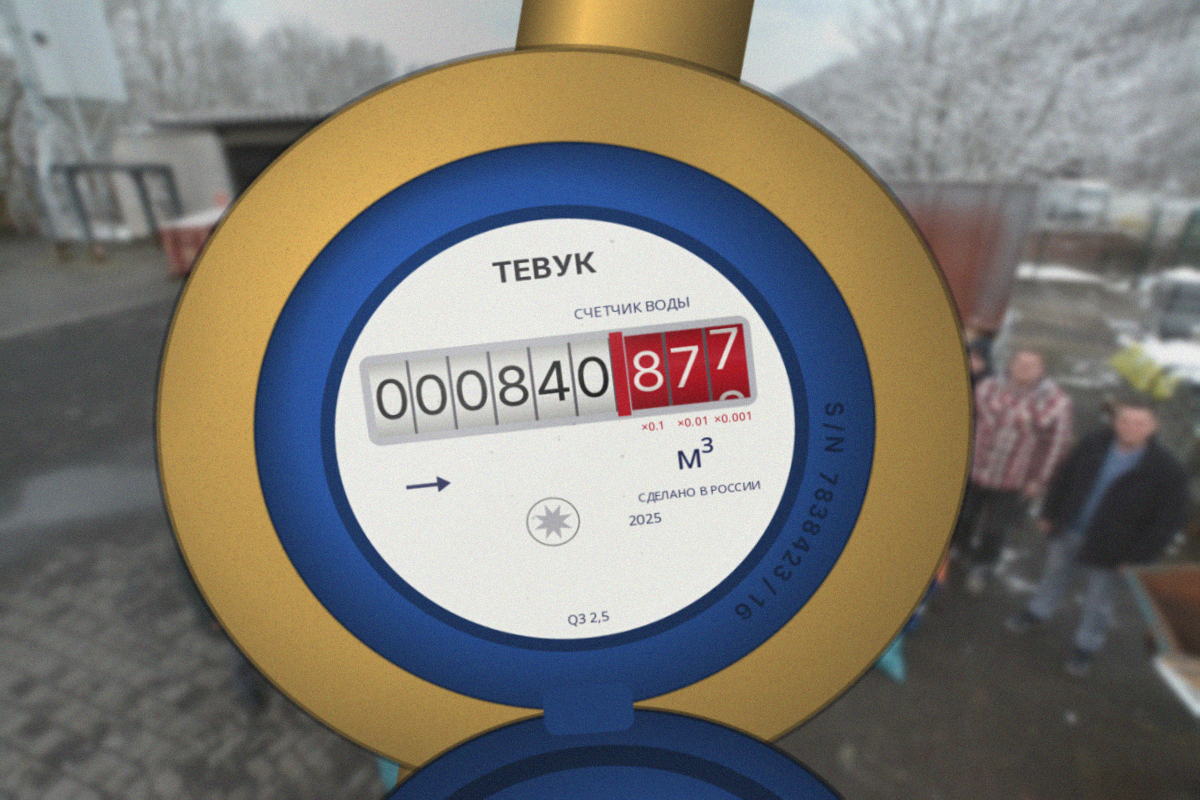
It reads 840.877,m³
